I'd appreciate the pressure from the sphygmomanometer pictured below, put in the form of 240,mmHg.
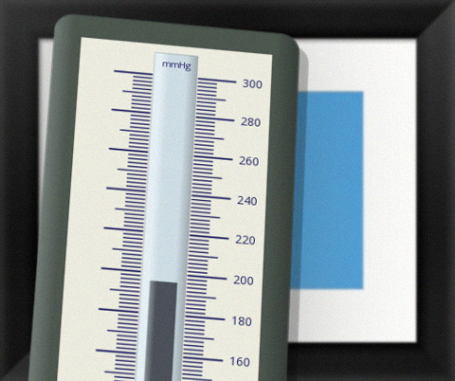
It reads 196,mmHg
